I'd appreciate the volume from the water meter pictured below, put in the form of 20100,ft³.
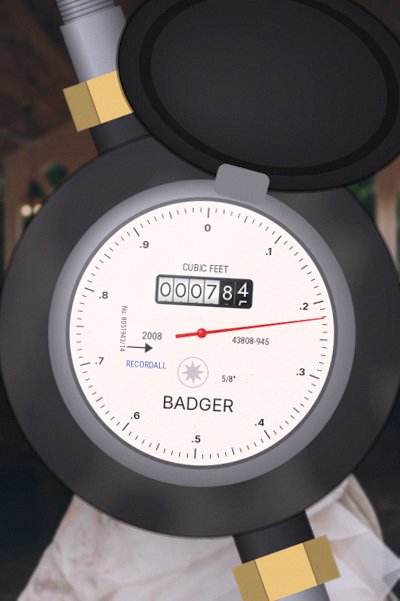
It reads 784.22,ft³
